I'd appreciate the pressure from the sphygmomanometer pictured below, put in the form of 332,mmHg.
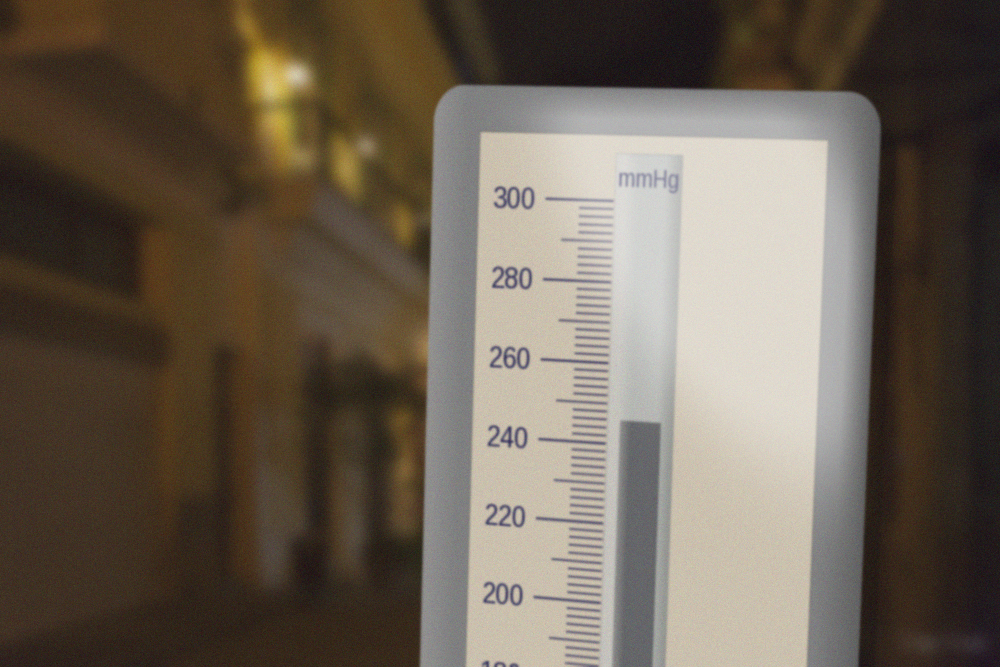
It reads 246,mmHg
